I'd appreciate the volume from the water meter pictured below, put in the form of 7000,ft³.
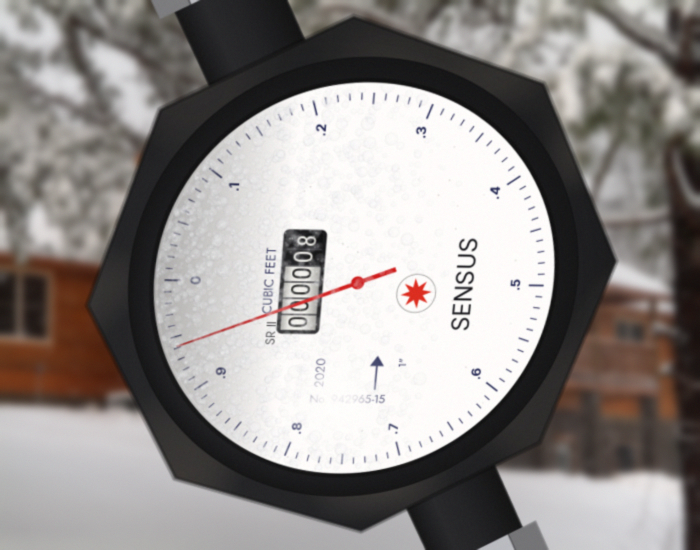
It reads 7.94,ft³
